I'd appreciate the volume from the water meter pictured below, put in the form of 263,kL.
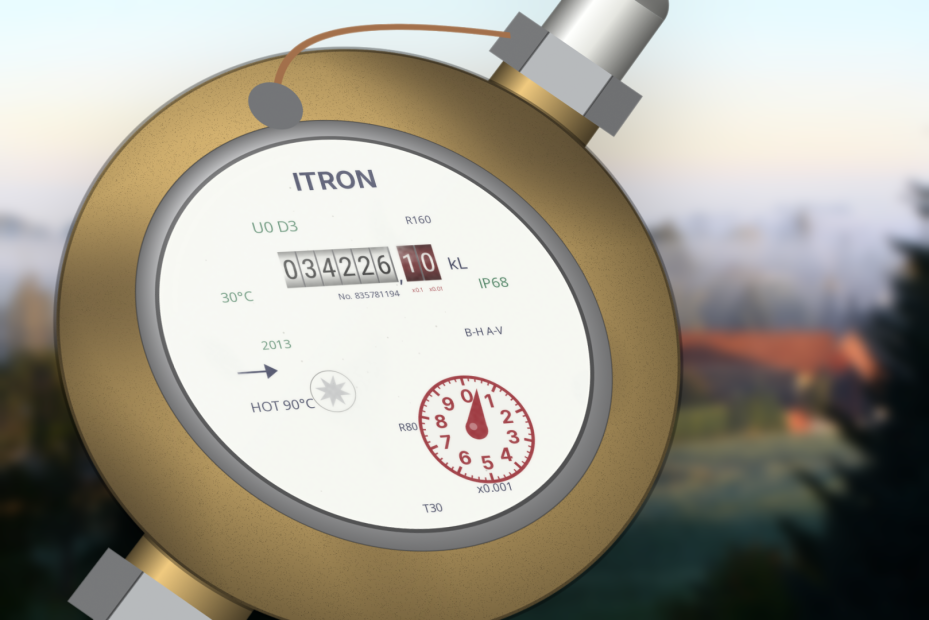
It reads 34226.100,kL
